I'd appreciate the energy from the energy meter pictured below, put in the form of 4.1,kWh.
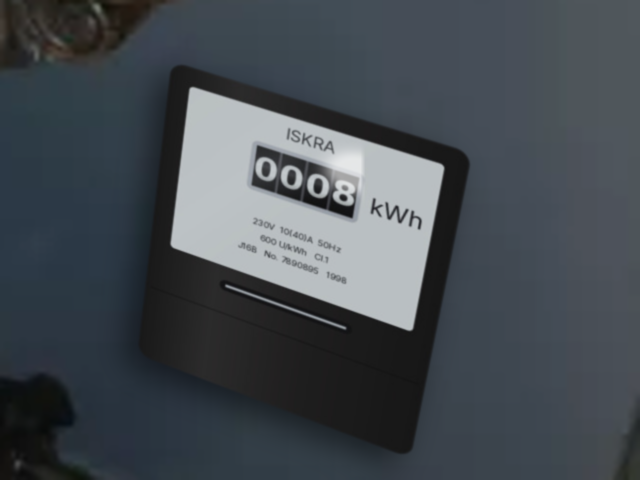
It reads 8,kWh
